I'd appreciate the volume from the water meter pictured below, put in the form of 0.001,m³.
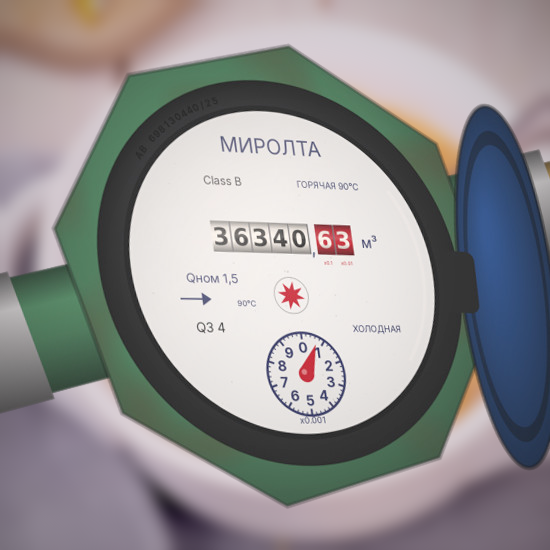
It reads 36340.630,m³
